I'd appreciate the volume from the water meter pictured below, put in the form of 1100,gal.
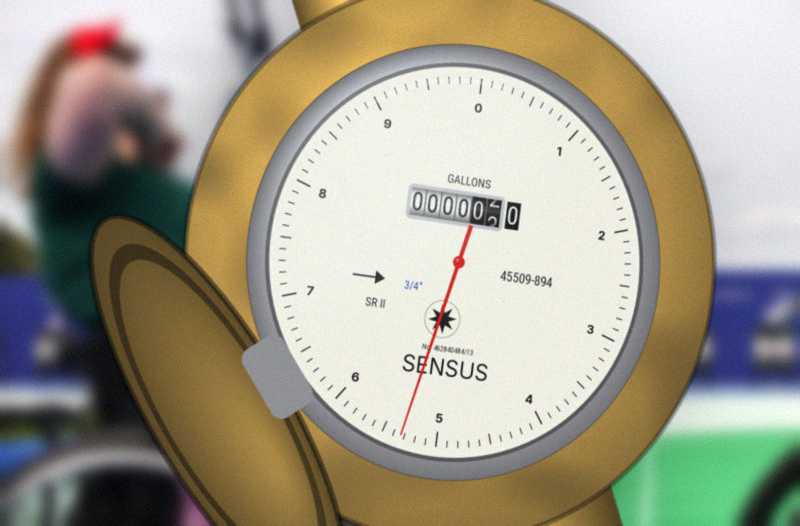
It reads 25.3,gal
